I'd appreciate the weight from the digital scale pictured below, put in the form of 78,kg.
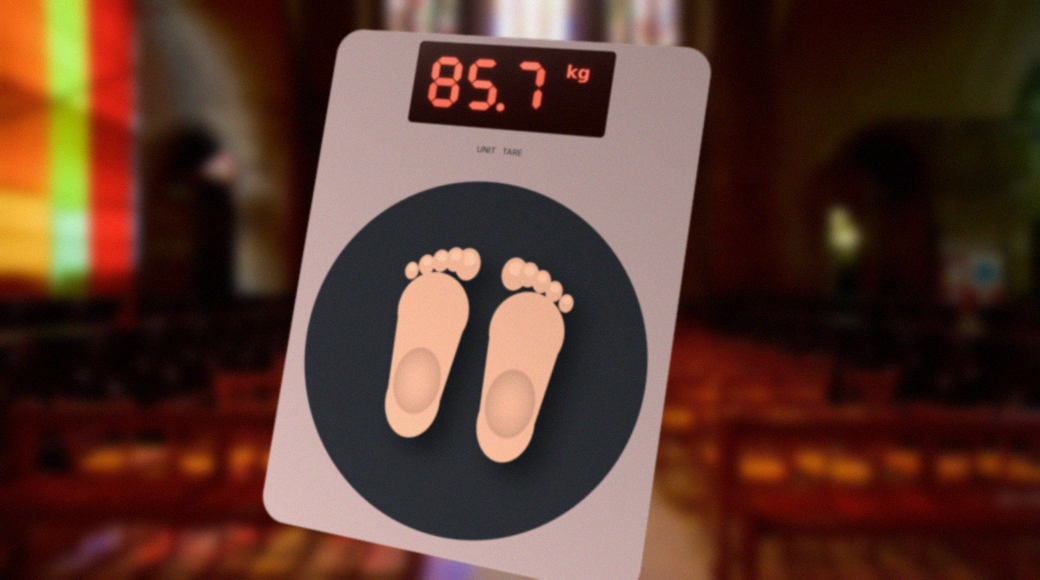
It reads 85.7,kg
